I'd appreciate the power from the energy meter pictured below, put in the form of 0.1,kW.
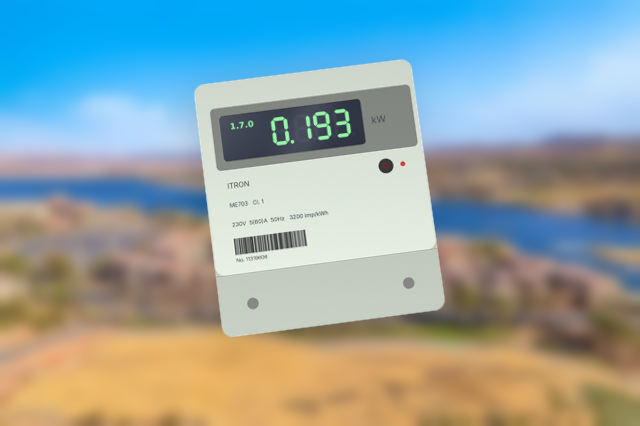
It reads 0.193,kW
